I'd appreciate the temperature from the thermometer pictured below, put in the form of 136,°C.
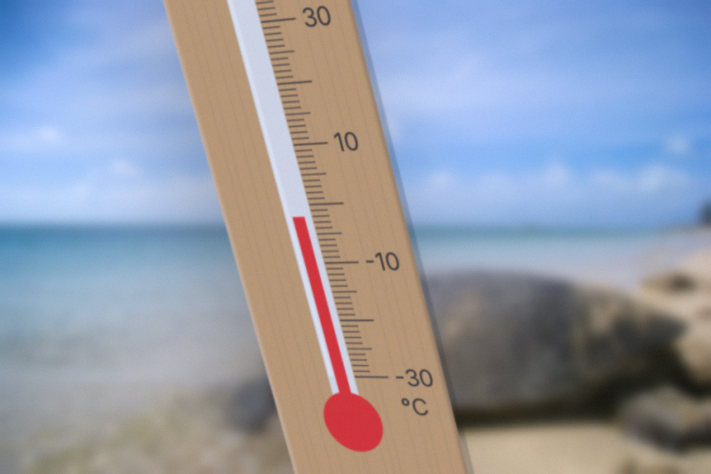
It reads -2,°C
